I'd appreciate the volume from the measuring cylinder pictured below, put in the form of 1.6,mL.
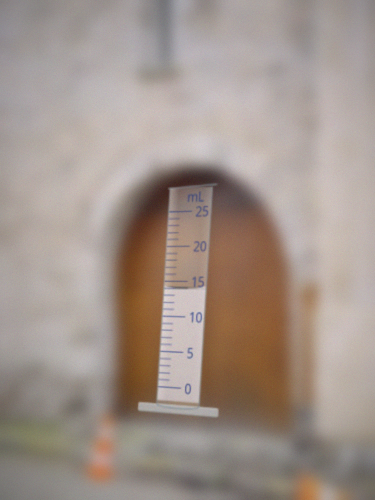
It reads 14,mL
